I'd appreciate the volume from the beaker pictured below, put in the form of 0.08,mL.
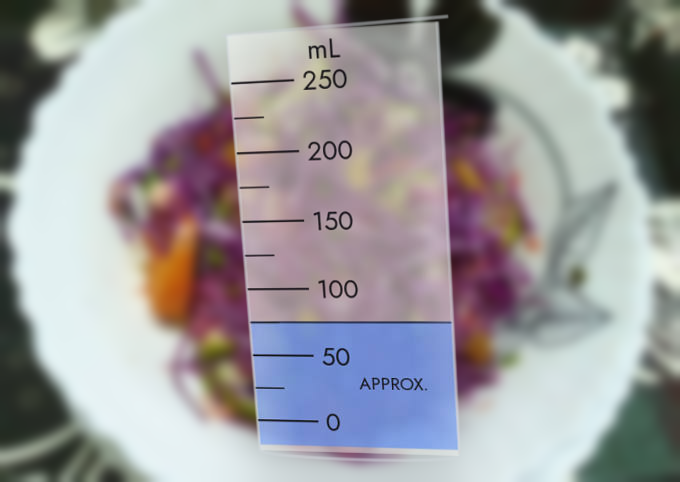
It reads 75,mL
